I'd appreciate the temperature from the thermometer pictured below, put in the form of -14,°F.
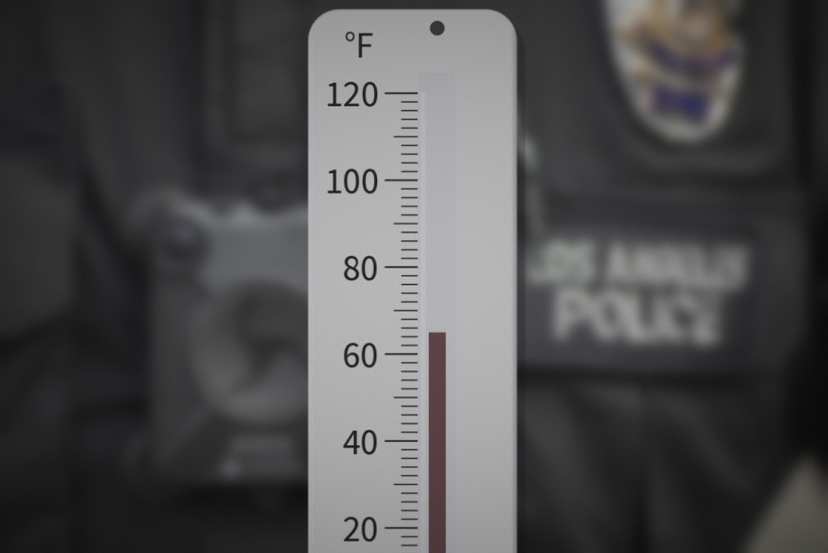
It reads 65,°F
